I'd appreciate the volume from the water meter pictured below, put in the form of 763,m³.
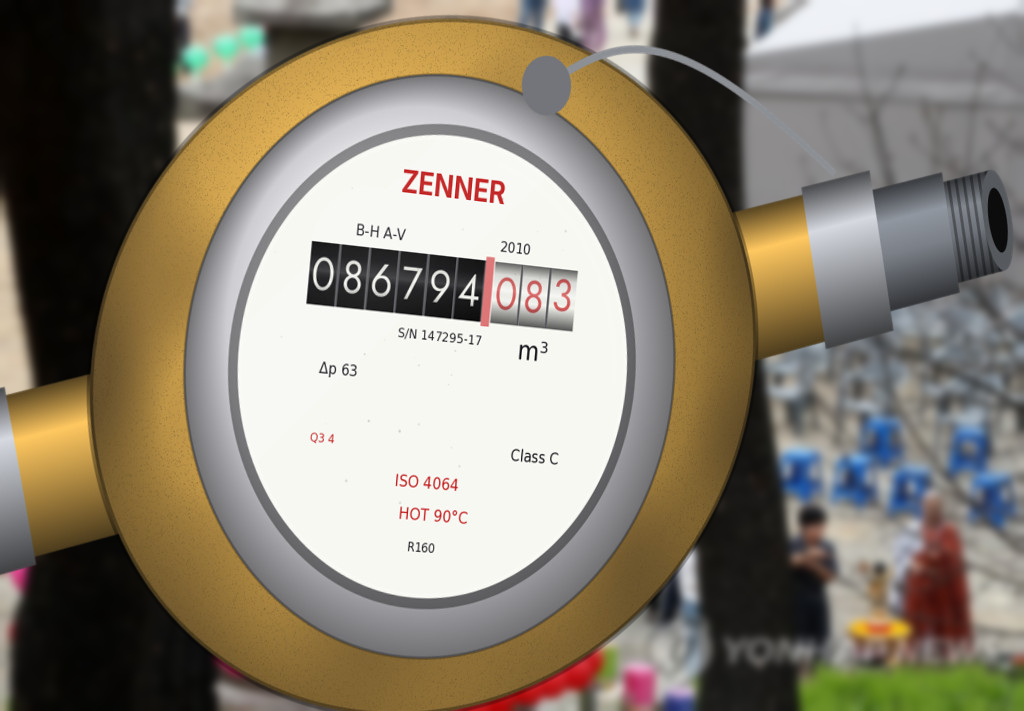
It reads 86794.083,m³
